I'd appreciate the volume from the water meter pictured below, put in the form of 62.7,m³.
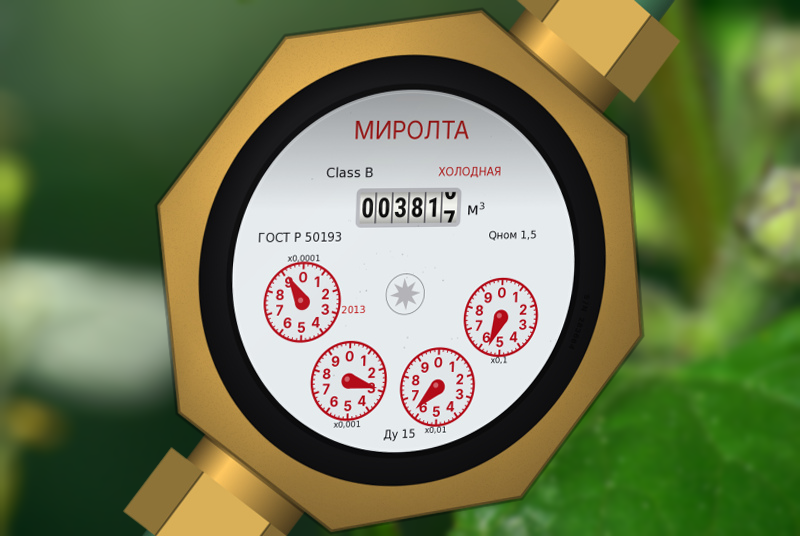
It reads 3816.5629,m³
